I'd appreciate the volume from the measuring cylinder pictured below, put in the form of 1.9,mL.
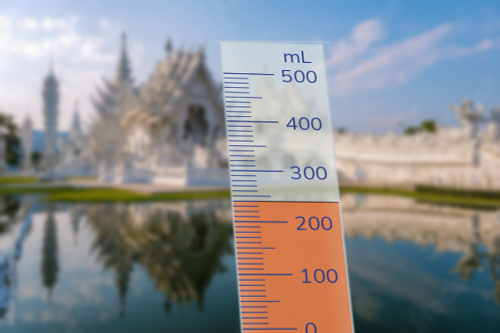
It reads 240,mL
